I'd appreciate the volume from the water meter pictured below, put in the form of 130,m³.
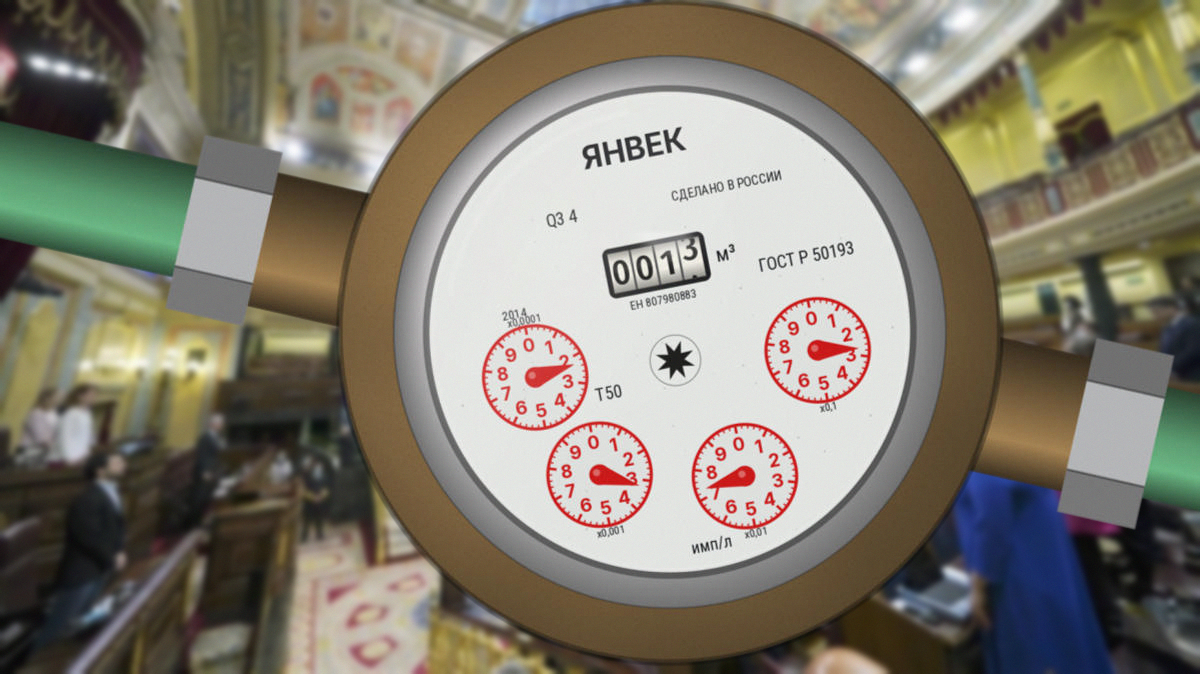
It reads 13.2732,m³
